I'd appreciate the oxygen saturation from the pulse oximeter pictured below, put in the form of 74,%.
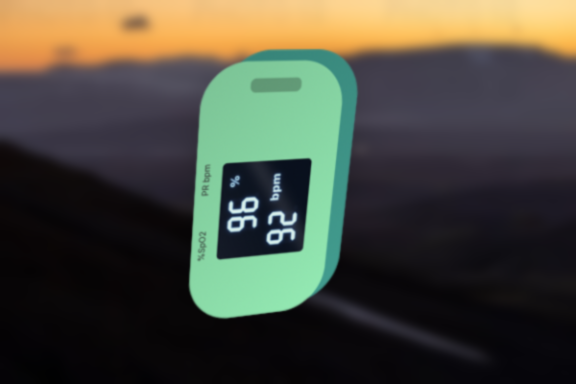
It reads 96,%
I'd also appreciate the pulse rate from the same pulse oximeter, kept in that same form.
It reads 92,bpm
